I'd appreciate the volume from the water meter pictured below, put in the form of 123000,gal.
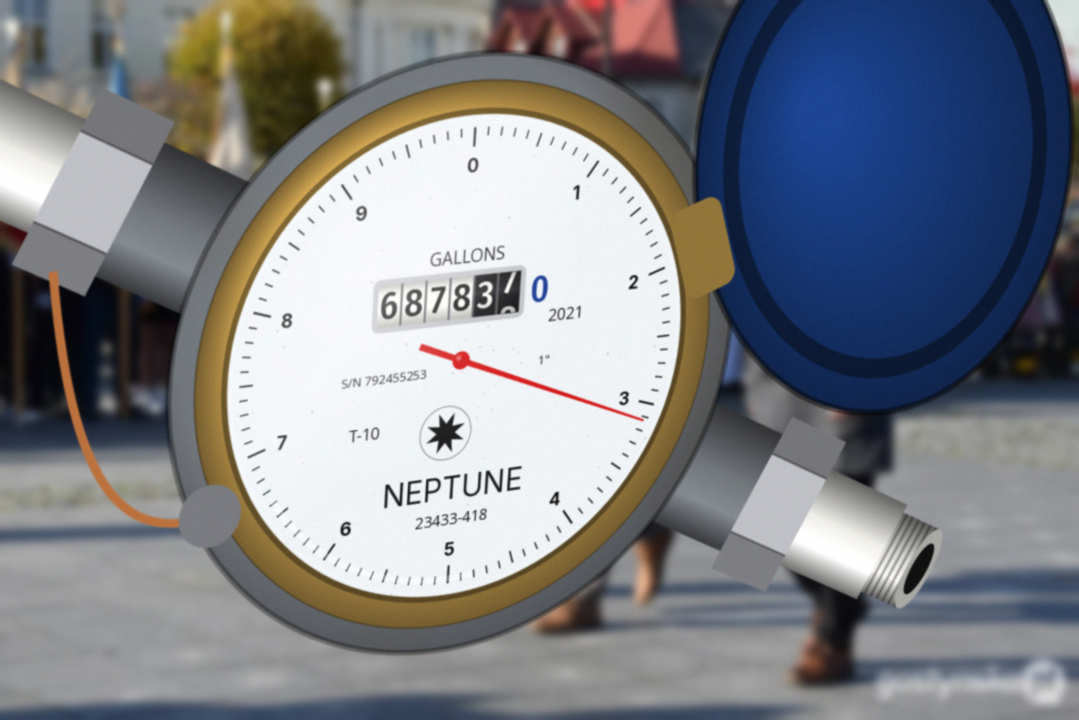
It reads 6878373.1,gal
